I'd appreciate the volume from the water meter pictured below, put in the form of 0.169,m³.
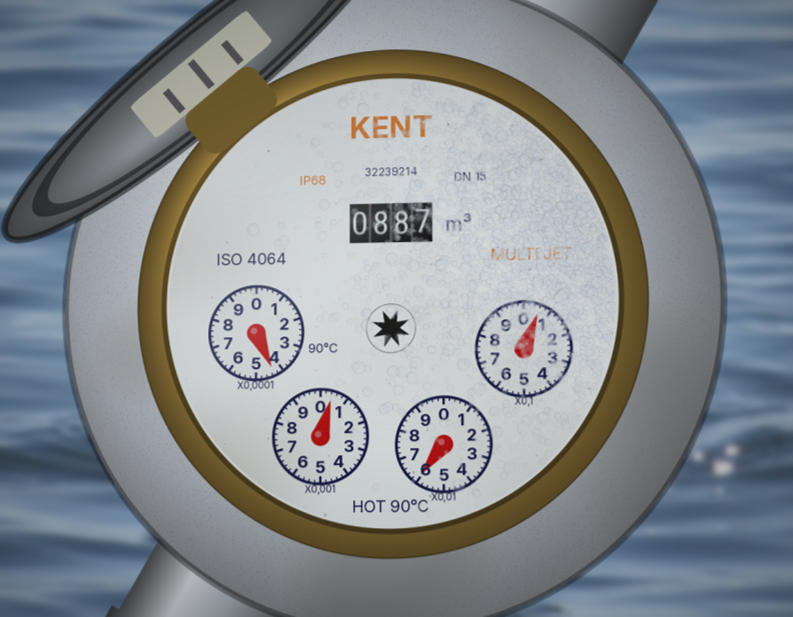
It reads 887.0604,m³
